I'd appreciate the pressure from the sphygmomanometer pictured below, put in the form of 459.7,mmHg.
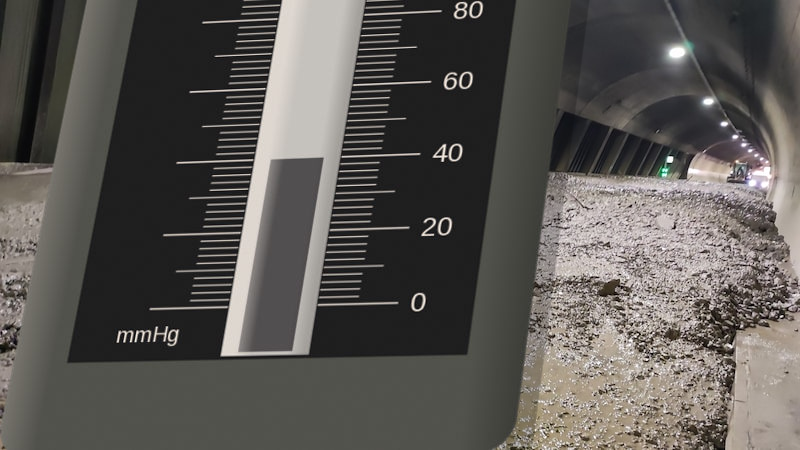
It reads 40,mmHg
